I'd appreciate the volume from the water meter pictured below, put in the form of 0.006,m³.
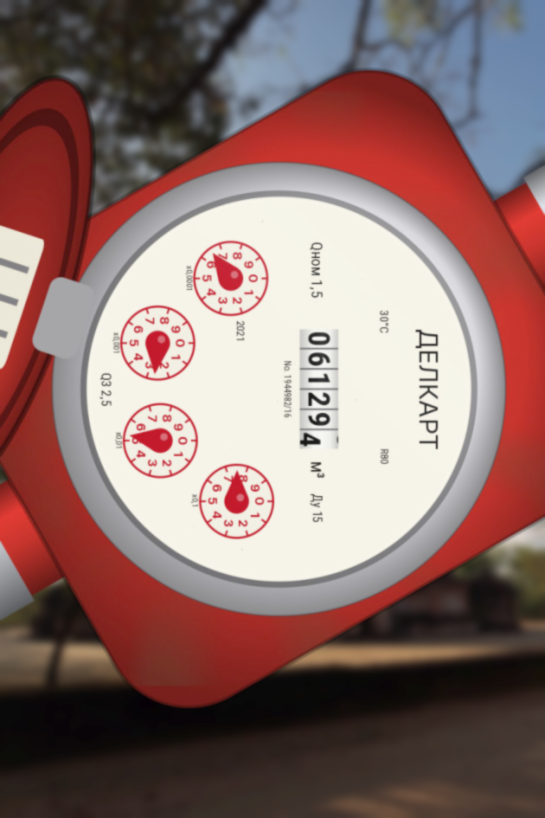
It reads 61293.7526,m³
